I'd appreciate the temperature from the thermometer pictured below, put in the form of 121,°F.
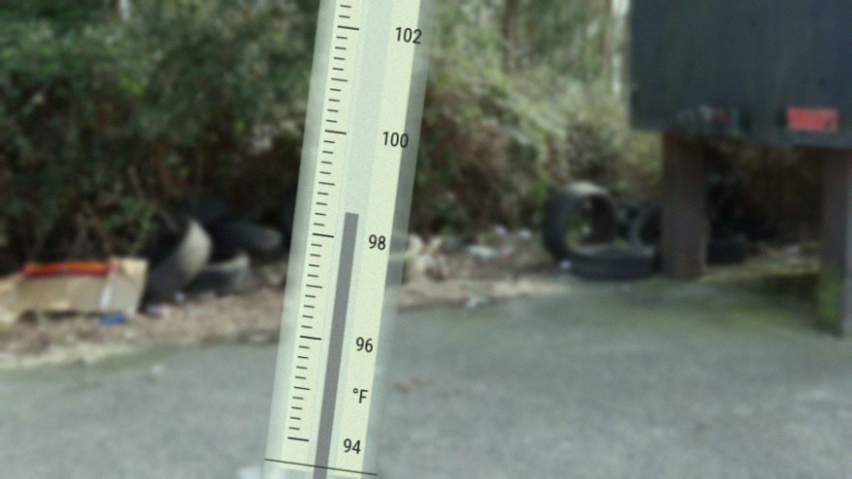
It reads 98.5,°F
